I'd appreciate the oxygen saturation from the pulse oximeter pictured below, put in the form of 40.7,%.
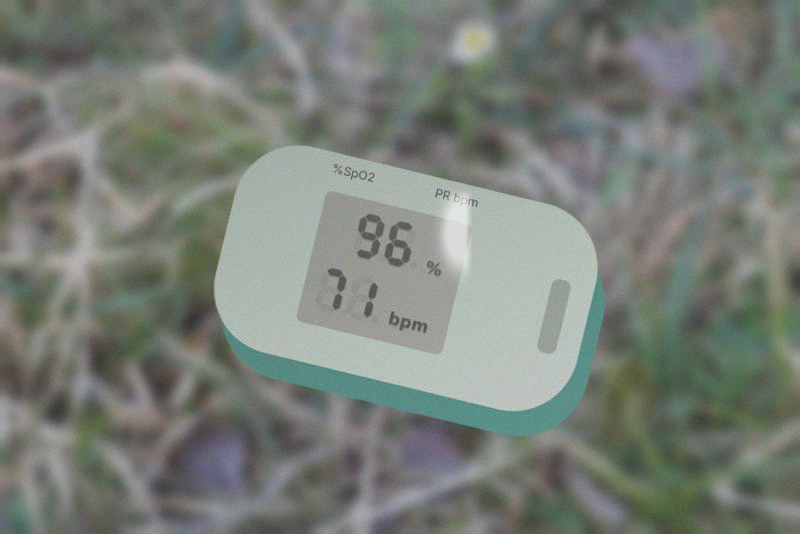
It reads 96,%
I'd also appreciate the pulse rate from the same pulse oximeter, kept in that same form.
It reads 71,bpm
